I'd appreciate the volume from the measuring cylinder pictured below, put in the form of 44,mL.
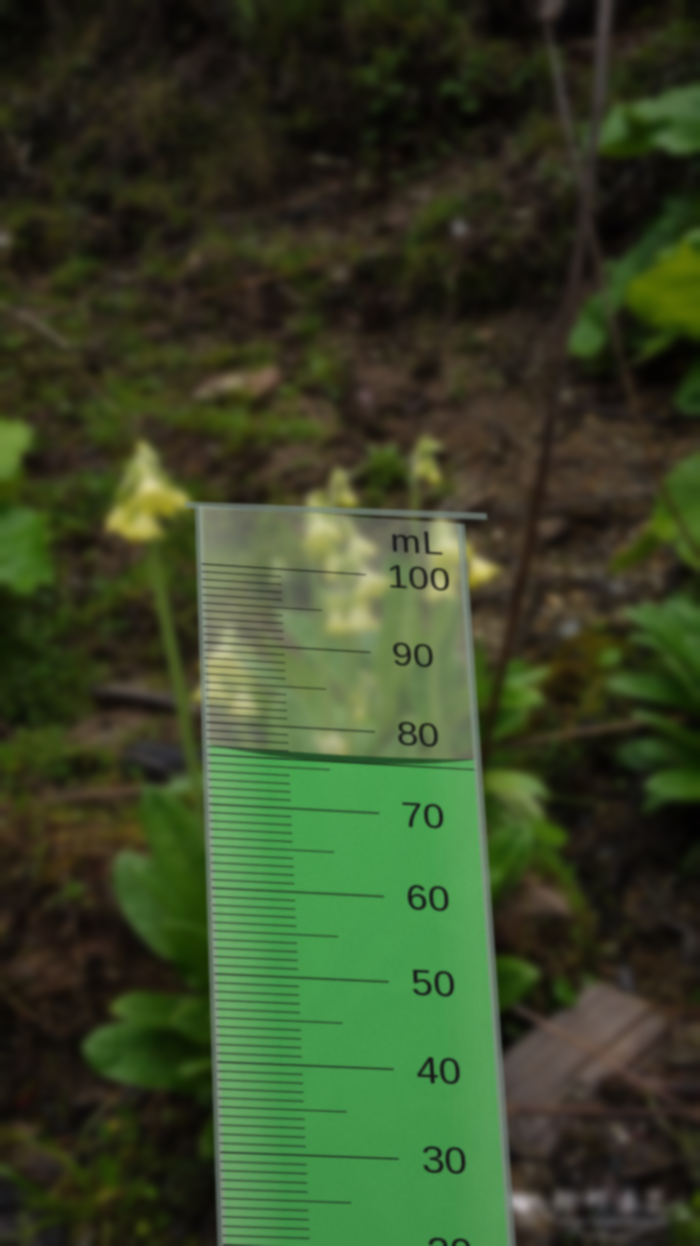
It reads 76,mL
